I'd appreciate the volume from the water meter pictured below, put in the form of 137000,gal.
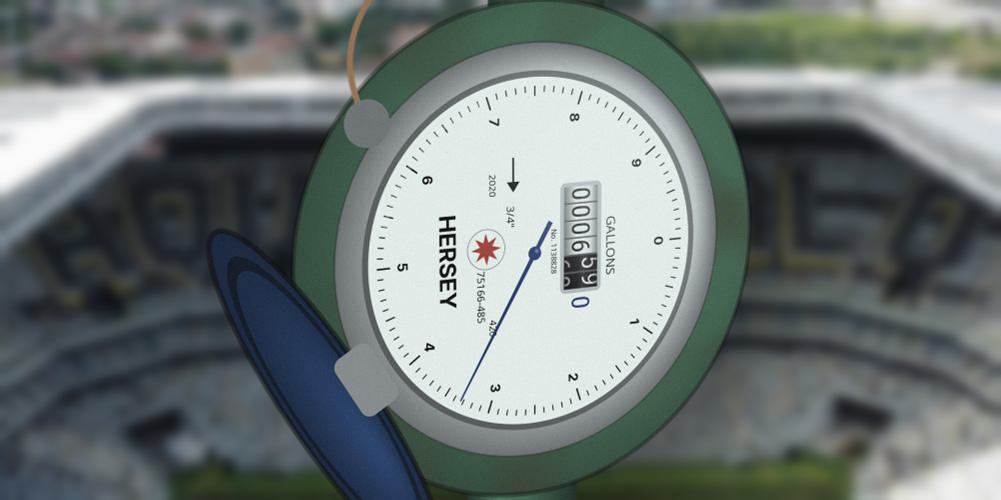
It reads 6593.3,gal
